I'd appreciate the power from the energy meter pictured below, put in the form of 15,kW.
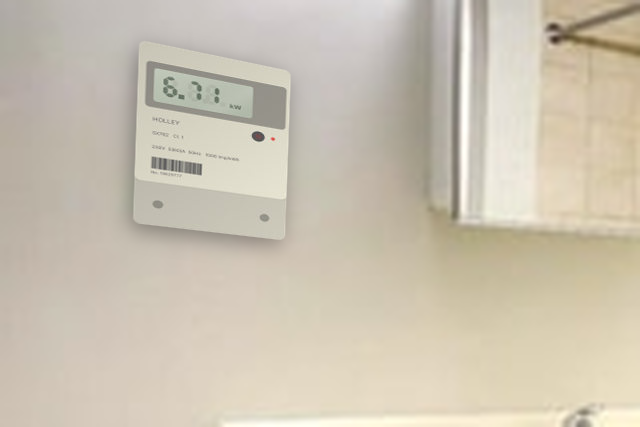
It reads 6.71,kW
